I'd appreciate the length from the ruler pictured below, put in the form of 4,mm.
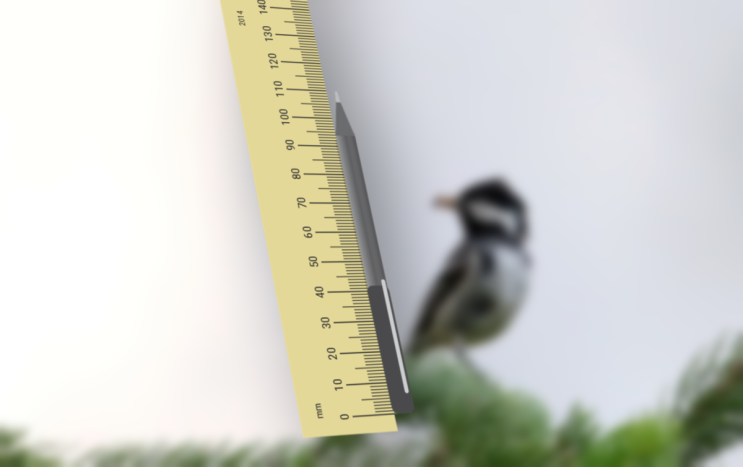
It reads 110,mm
